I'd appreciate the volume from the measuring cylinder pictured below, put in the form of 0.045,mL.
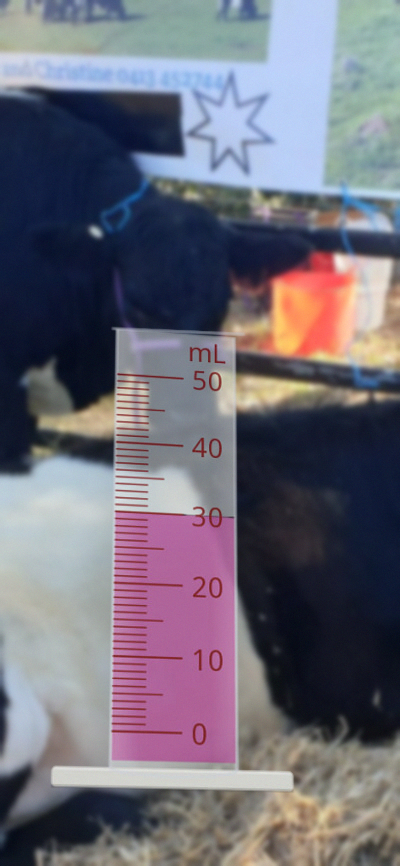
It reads 30,mL
